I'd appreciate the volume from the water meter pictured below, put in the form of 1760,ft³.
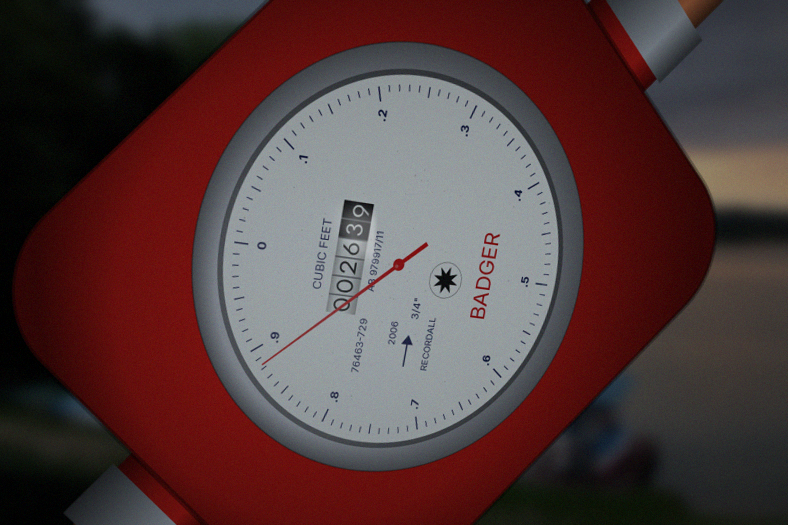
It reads 2638.88,ft³
